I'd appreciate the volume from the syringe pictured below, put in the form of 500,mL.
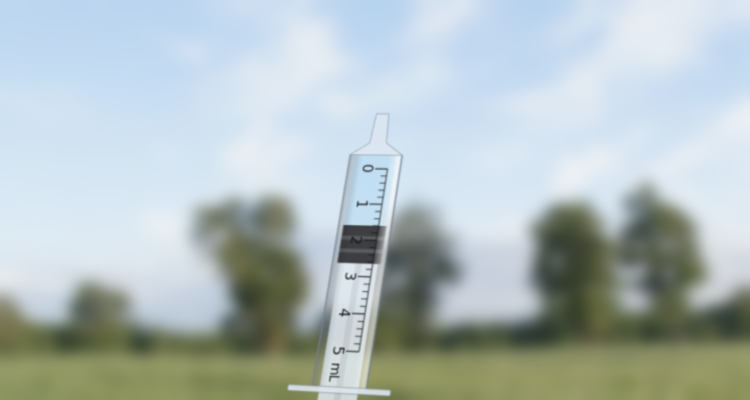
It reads 1.6,mL
